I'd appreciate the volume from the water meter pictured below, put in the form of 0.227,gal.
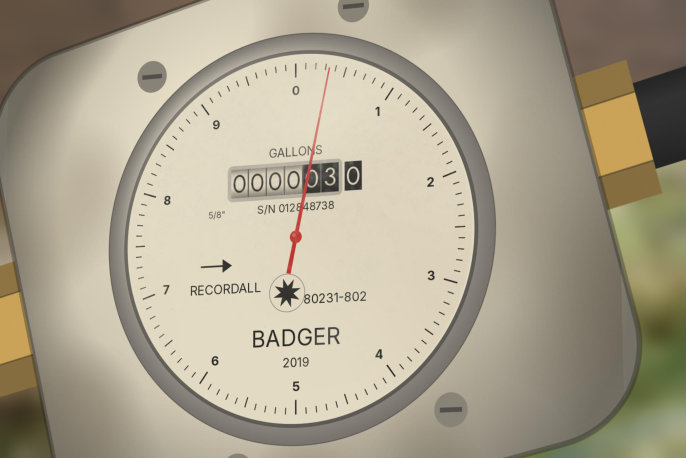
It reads 30.3,gal
